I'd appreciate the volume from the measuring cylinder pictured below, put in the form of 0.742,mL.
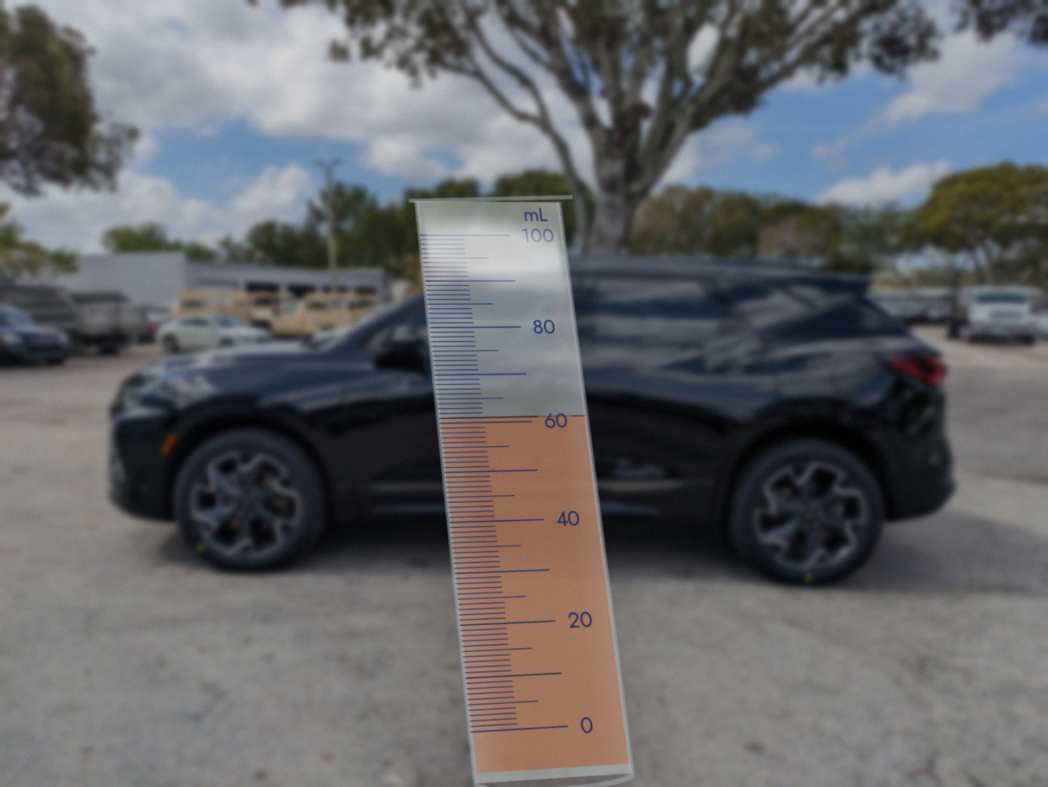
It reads 61,mL
